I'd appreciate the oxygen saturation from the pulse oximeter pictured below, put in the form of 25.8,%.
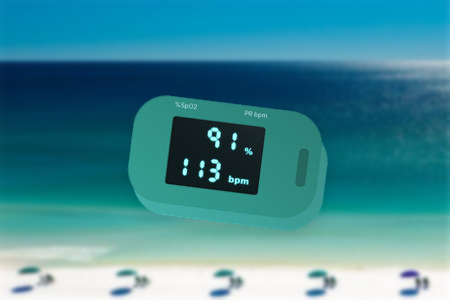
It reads 91,%
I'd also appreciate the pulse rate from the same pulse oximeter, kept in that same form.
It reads 113,bpm
